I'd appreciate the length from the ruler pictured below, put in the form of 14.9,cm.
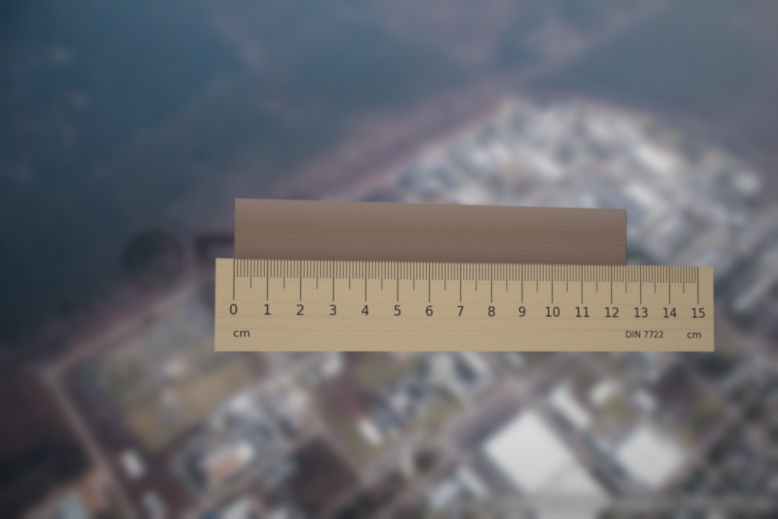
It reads 12.5,cm
